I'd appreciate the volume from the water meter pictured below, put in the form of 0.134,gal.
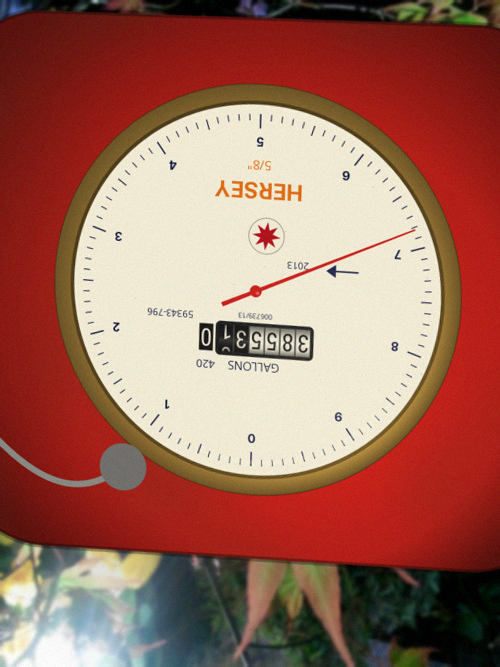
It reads 3855306.8,gal
